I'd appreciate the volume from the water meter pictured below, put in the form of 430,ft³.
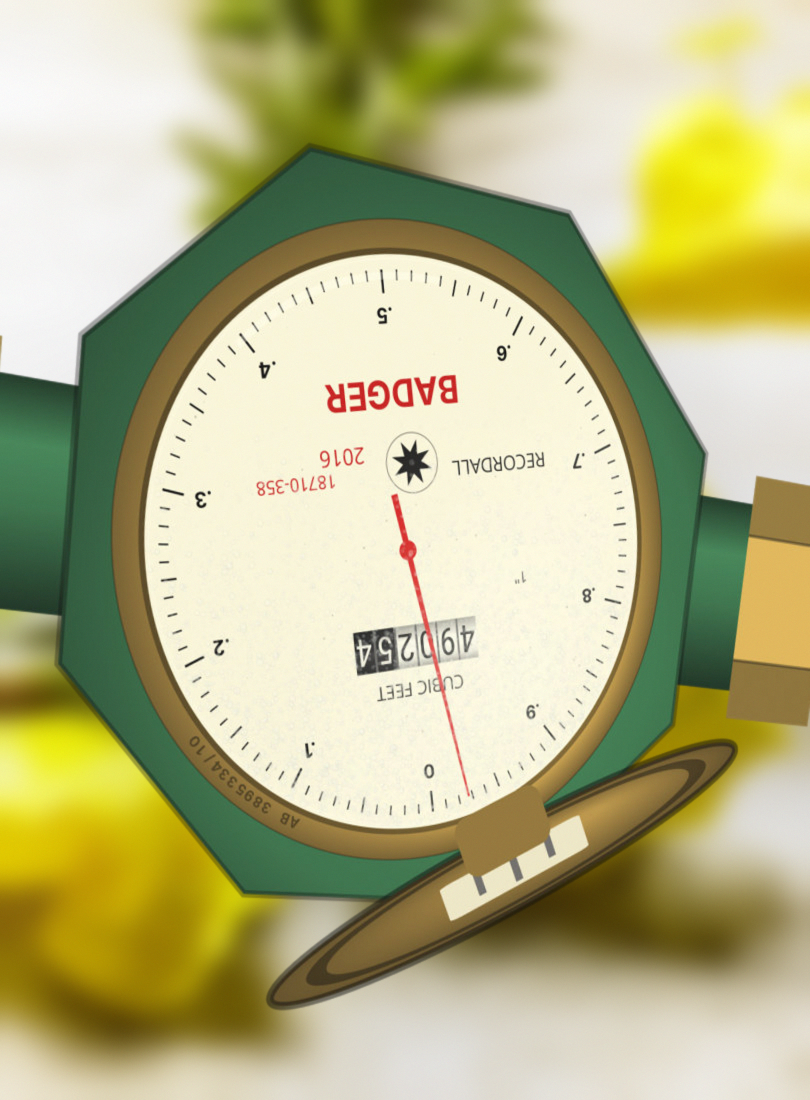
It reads 490253.97,ft³
